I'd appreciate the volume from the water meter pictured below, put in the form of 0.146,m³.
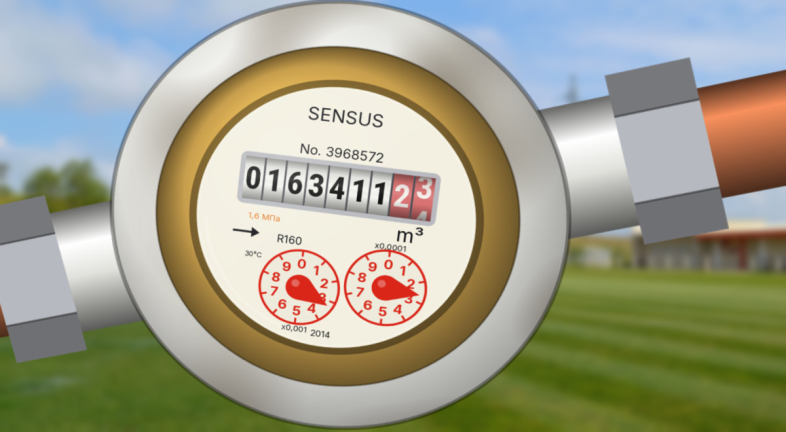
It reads 163411.2332,m³
